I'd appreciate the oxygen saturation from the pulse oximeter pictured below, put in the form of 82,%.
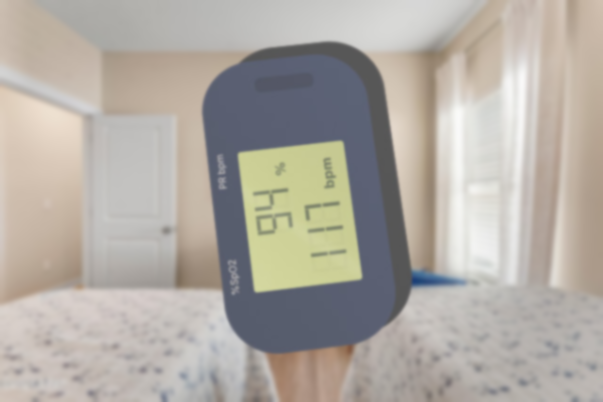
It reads 94,%
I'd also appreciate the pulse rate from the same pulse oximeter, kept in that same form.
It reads 117,bpm
